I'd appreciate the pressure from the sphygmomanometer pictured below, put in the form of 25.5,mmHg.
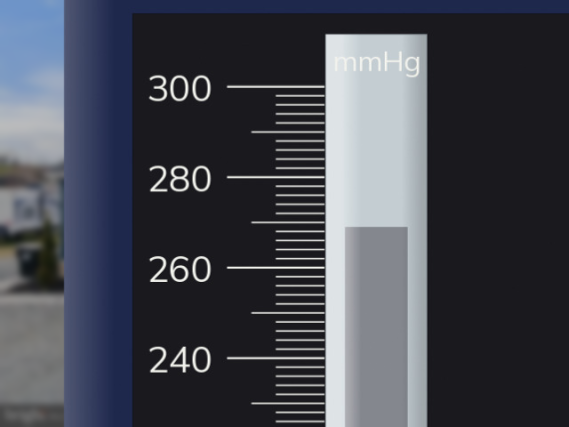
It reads 269,mmHg
